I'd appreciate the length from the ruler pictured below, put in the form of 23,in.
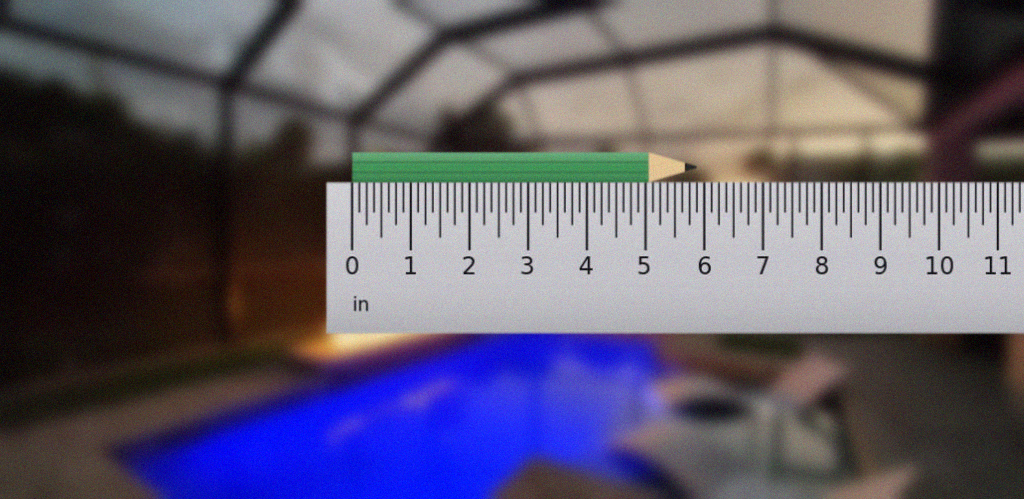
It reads 5.875,in
